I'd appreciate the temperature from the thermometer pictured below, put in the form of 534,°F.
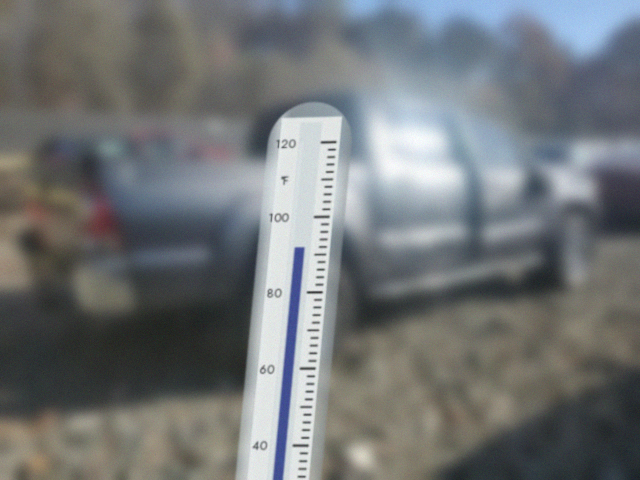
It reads 92,°F
